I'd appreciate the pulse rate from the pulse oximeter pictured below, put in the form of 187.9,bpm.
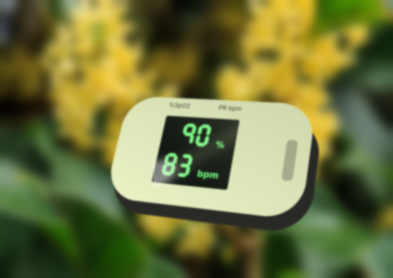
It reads 83,bpm
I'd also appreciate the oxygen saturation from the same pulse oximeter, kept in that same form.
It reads 90,%
